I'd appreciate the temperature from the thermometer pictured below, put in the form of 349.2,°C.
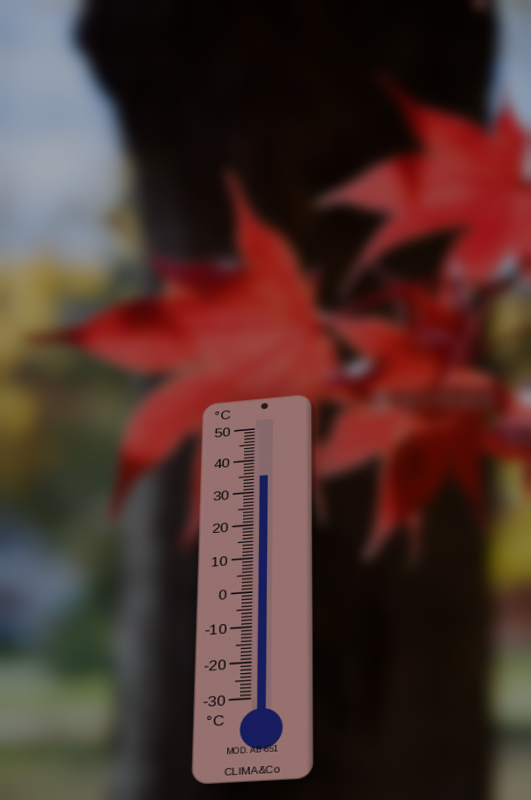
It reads 35,°C
